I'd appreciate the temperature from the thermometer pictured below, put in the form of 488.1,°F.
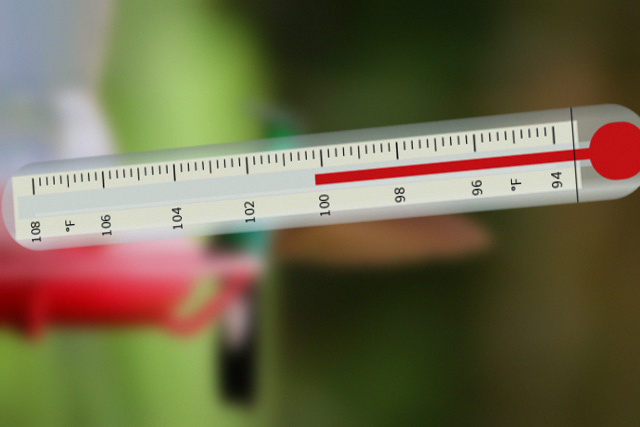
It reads 100.2,°F
